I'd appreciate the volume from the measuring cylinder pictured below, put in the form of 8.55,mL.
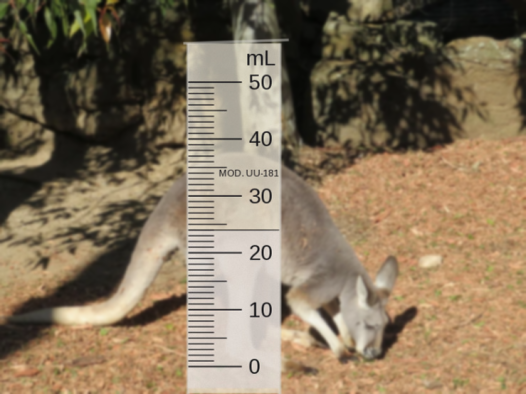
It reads 24,mL
